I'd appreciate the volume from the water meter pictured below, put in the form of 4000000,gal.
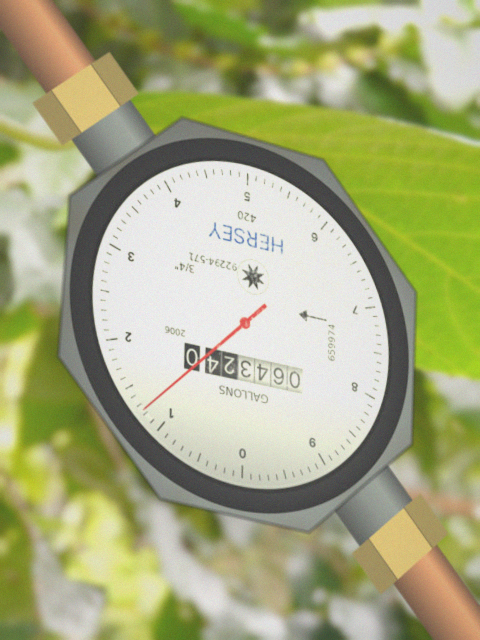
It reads 643241.2,gal
